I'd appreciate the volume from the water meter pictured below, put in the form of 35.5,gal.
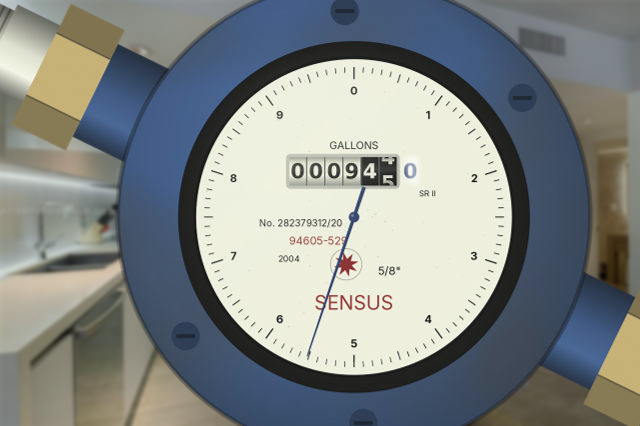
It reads 9445.5,gal
